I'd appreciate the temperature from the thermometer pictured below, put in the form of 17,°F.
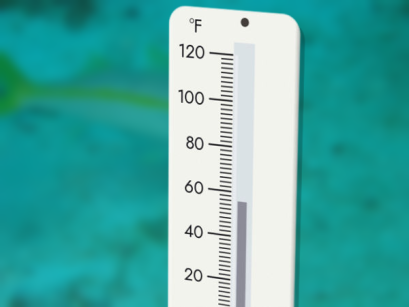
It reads 56,°F
